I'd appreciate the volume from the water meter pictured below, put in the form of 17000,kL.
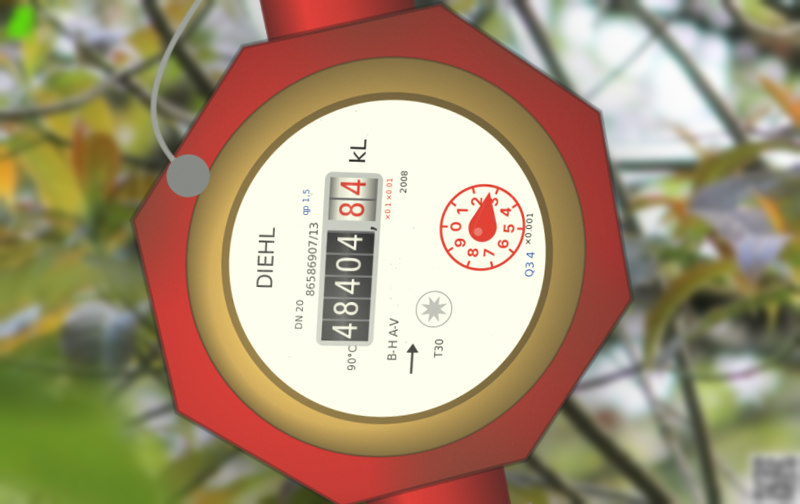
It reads 48404.842,kL
